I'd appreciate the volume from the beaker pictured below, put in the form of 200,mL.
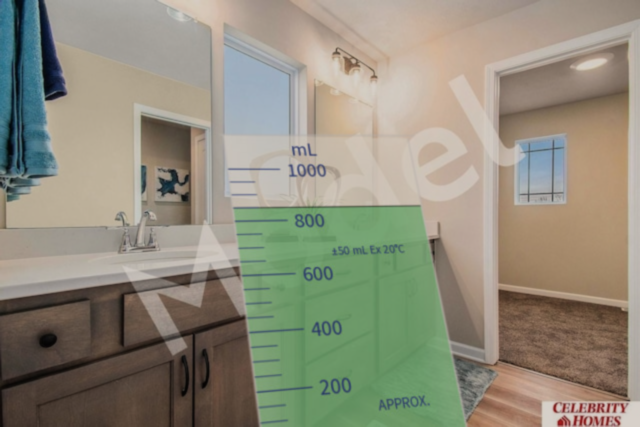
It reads 850,mL
